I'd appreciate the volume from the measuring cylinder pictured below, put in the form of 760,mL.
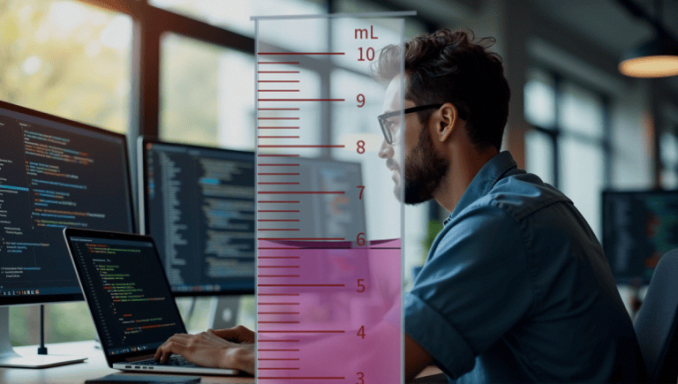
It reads 5.8,mL
